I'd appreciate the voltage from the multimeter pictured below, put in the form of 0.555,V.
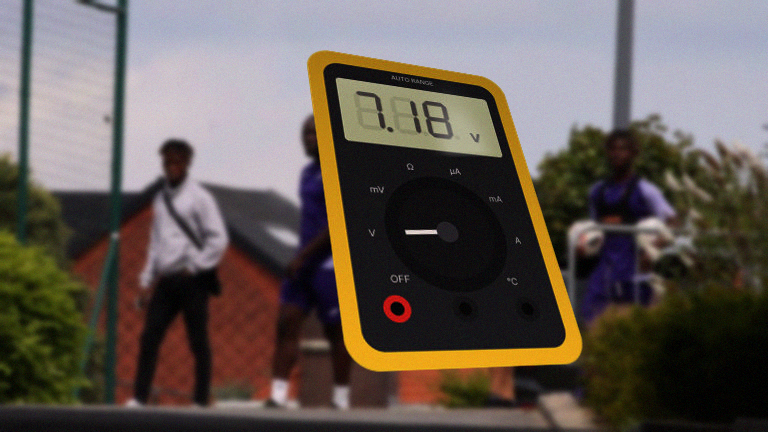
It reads 7.18,V
